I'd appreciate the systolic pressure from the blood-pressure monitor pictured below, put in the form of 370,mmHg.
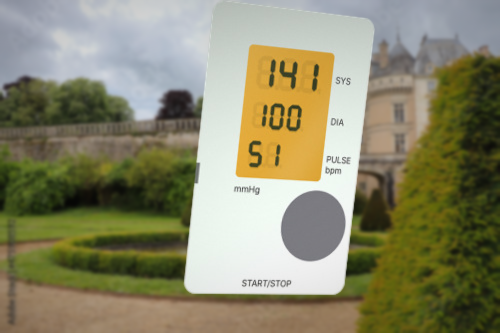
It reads 141,mmHg
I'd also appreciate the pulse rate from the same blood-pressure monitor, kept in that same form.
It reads 51,bpm
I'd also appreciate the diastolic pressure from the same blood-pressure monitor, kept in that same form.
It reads 100,mmHg
